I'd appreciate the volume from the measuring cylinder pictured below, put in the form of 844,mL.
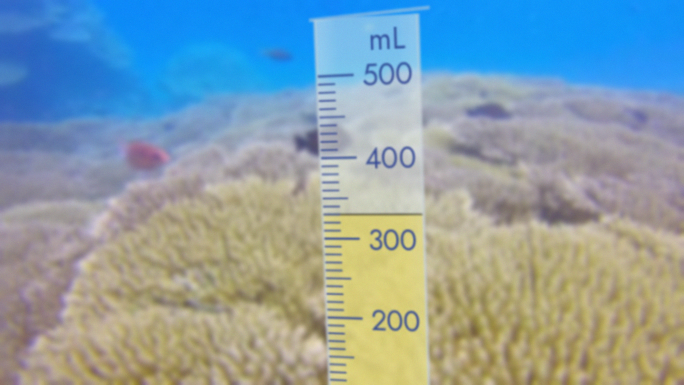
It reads 330,mL
